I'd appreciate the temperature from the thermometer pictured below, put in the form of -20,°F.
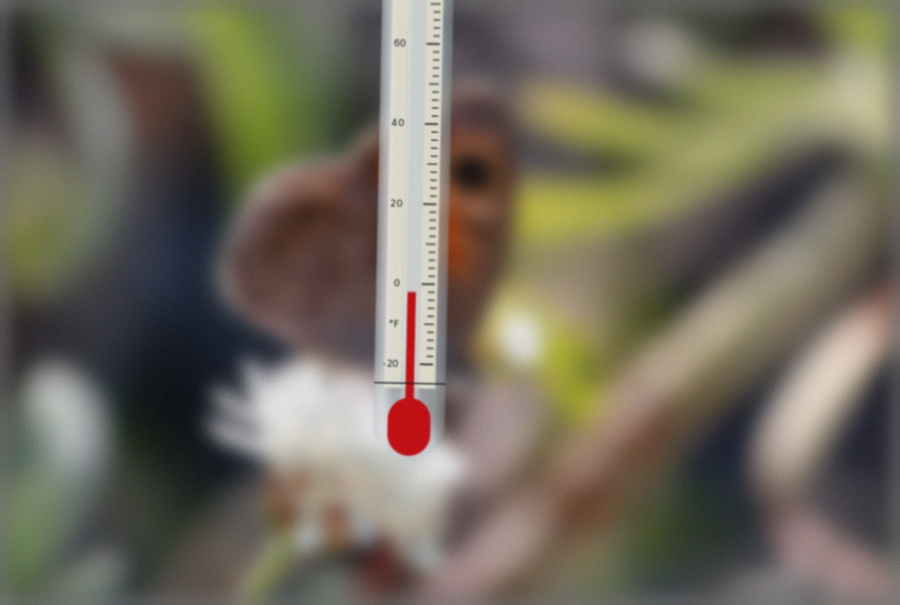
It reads -2,°F
